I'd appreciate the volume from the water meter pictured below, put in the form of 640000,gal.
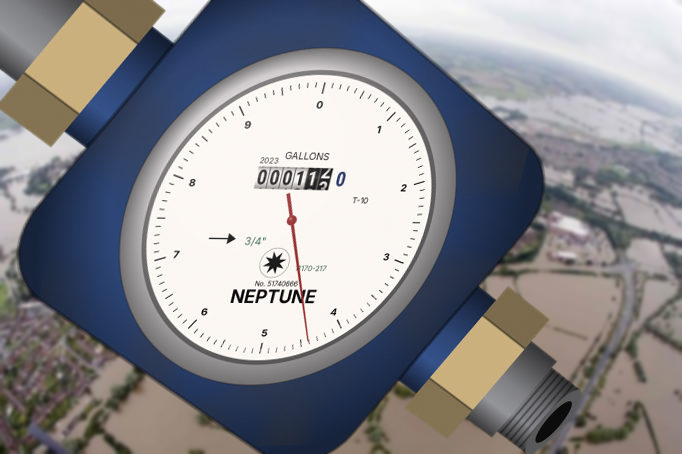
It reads 1124.4,gal
